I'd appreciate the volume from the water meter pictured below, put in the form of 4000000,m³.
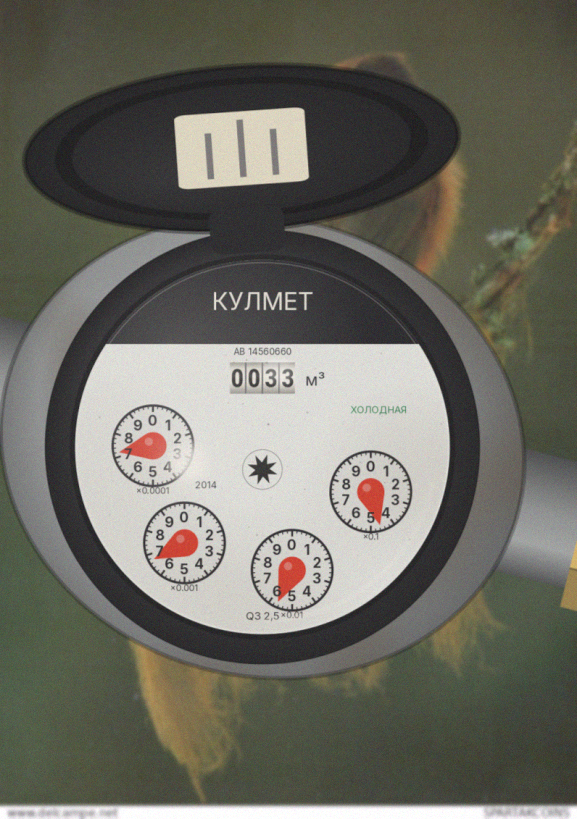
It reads 33.4567,m³
